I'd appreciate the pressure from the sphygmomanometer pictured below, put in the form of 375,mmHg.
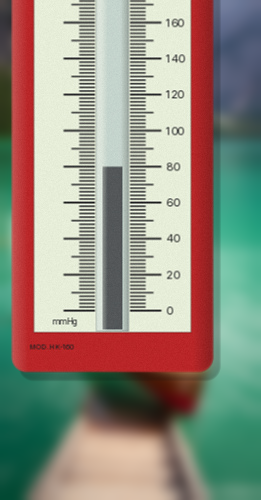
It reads 80,mmHg
